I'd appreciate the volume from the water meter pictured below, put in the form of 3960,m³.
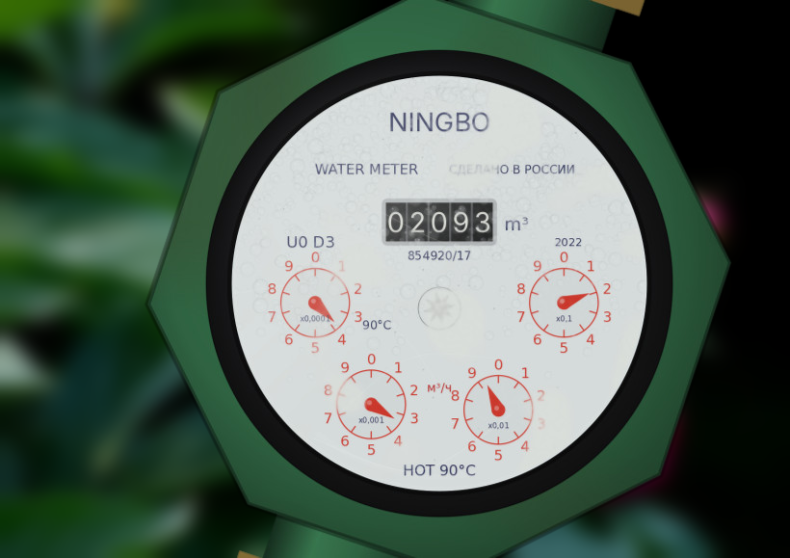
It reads 2093.1933,m³
